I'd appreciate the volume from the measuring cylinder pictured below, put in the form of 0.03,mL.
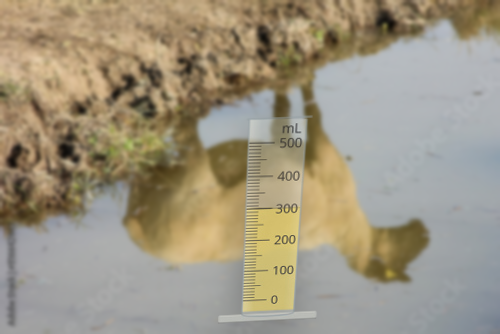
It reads 300,mL
